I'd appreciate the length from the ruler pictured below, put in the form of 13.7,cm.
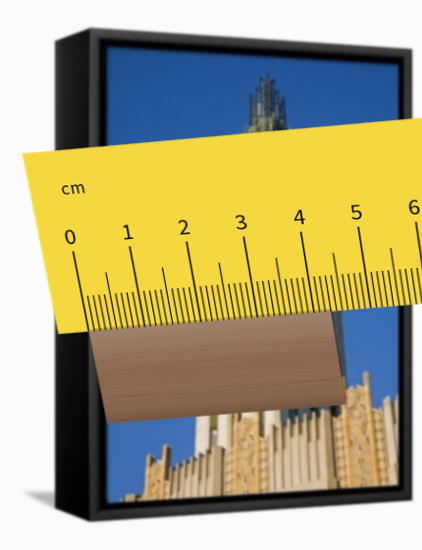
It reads 4.3,cm
